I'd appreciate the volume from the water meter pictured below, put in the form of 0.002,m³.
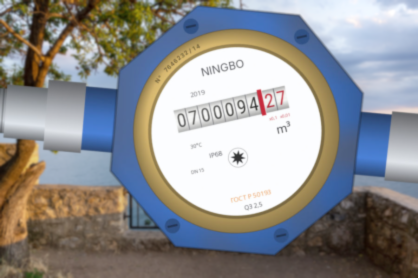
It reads 700094.27,m³
